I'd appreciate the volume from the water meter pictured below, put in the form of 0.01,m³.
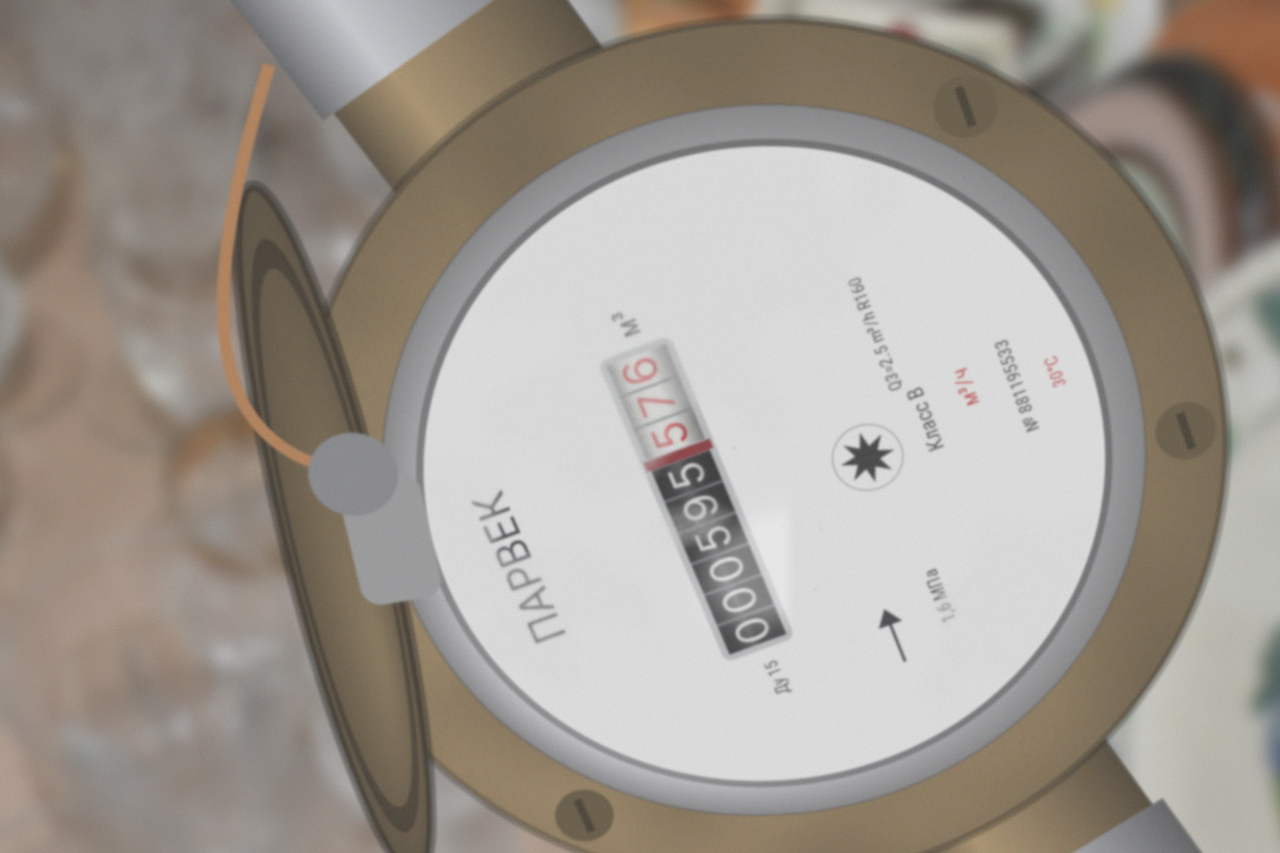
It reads 595.576,m³
